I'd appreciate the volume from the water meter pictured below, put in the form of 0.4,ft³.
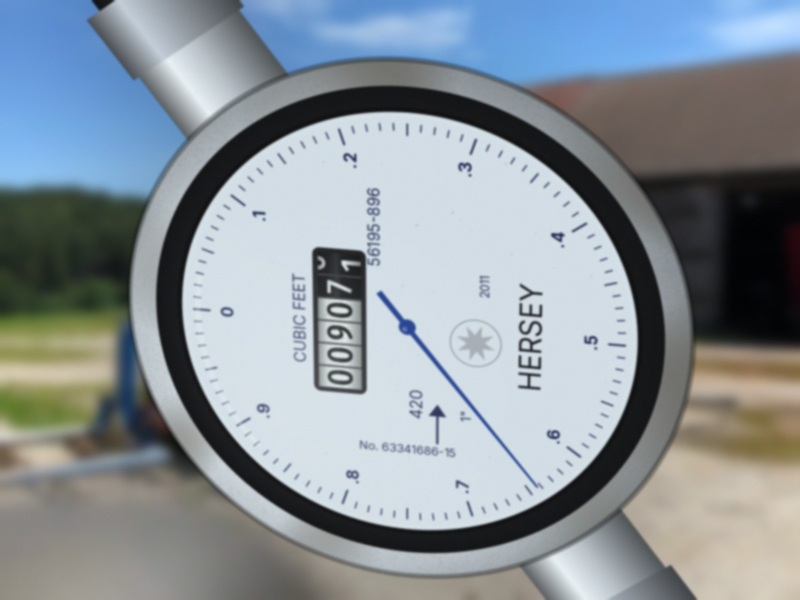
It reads 9070.64,ft³
